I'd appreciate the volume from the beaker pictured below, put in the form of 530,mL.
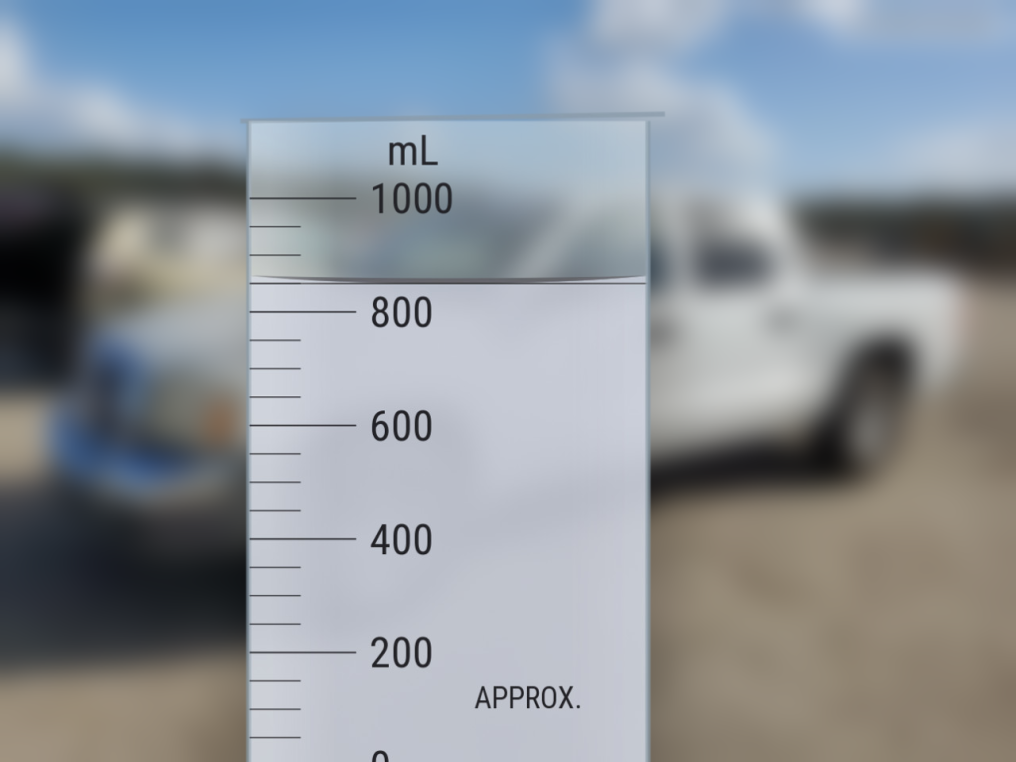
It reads 850,mL
